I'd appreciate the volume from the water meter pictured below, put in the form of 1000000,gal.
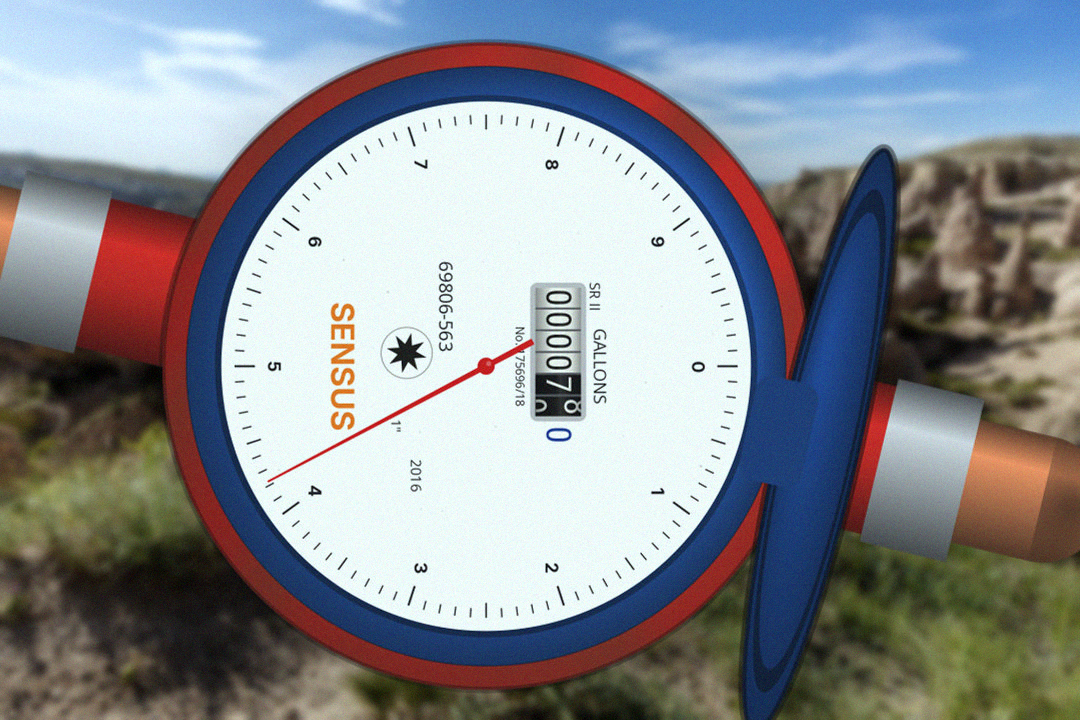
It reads 784.2,gal
